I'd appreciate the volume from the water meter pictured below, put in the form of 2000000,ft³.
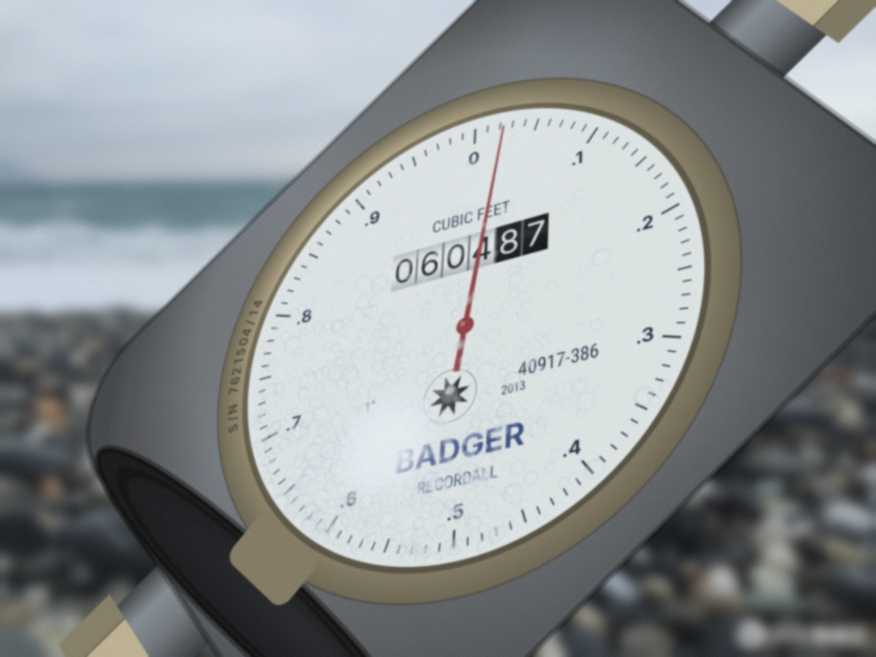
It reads 60487.02,ft³
